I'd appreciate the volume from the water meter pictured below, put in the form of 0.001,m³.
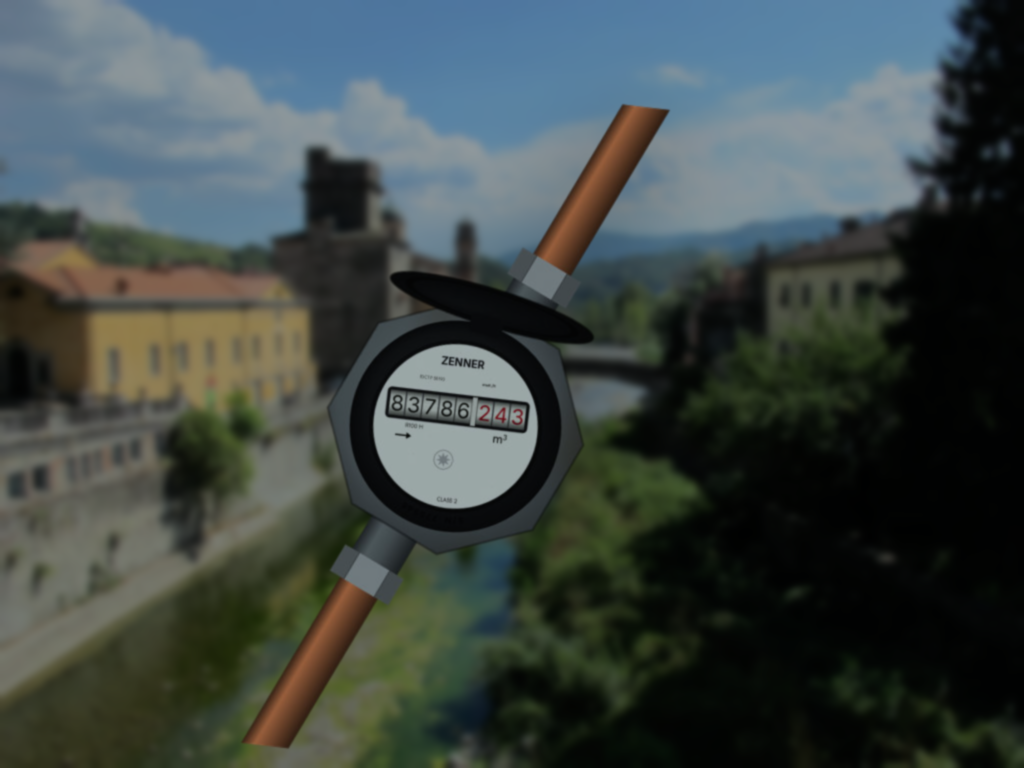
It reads 83786.243,m³
